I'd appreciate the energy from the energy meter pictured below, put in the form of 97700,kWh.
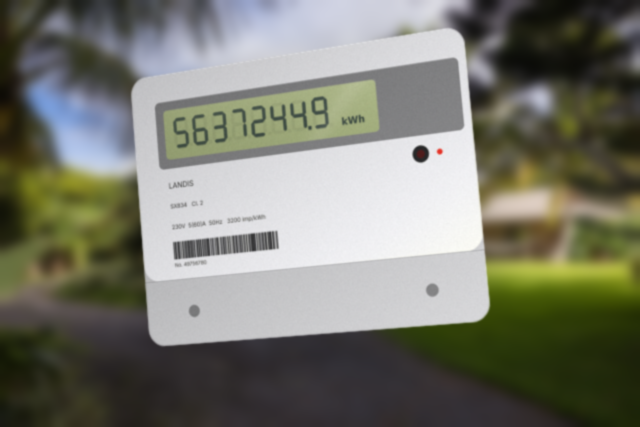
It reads 5637244.9,kWh
